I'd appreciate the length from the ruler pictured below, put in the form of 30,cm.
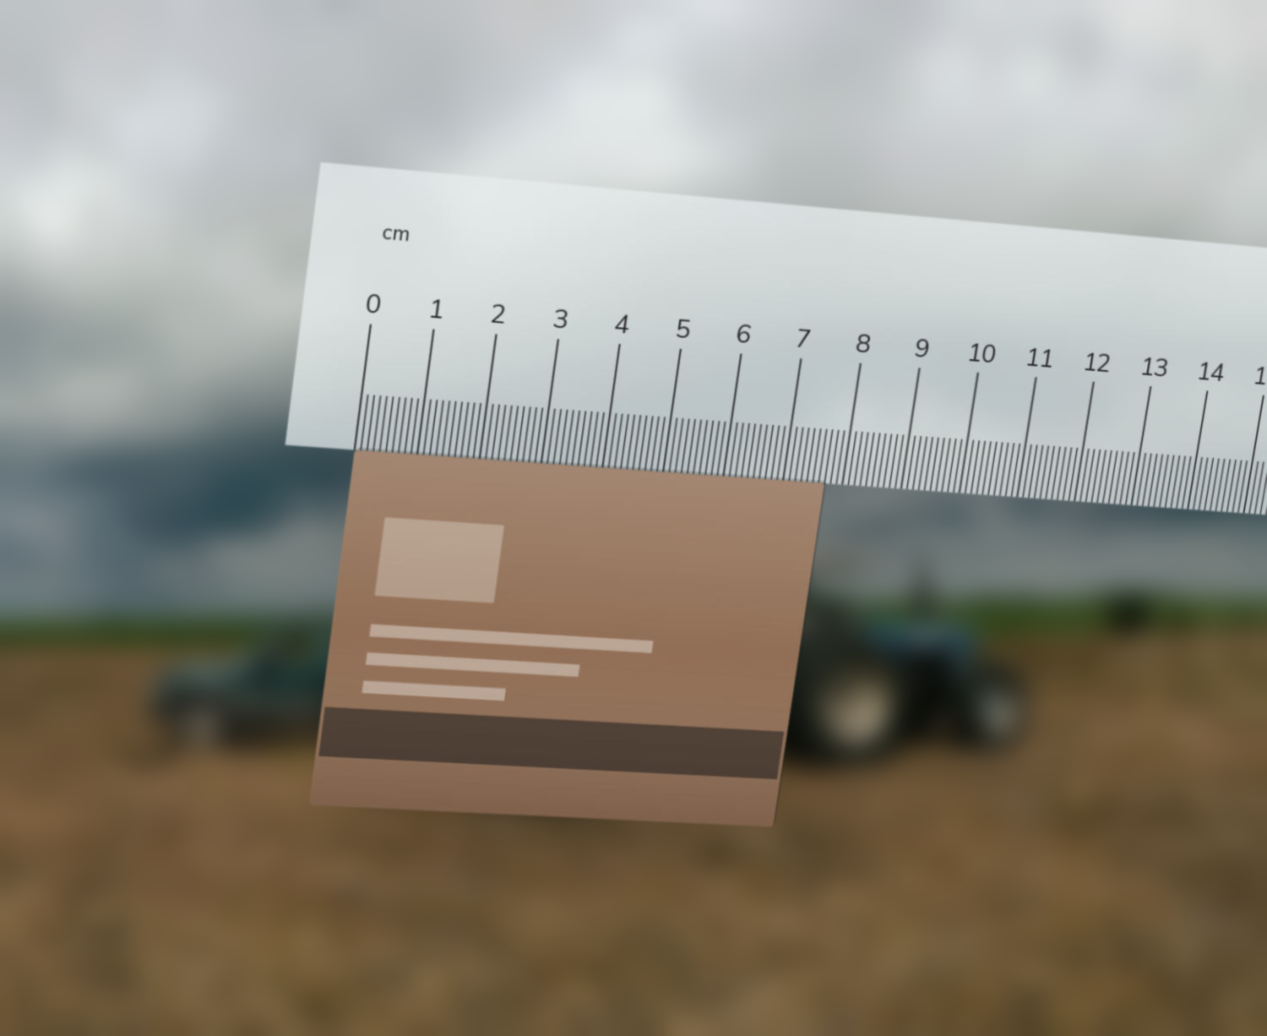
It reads 7.7,cm
